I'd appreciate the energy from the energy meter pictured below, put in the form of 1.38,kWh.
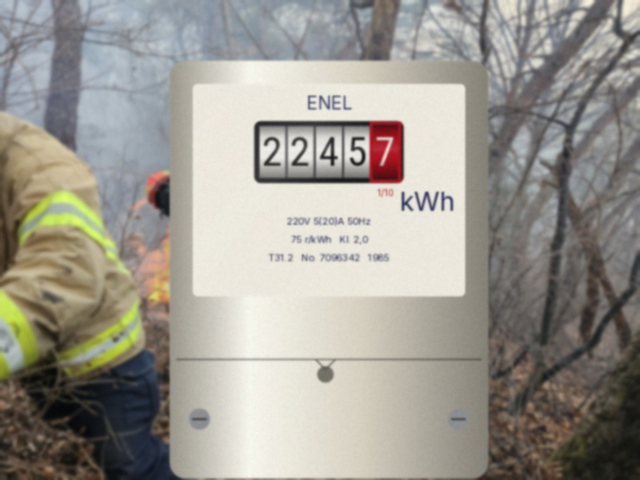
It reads 2245.7,kWh
